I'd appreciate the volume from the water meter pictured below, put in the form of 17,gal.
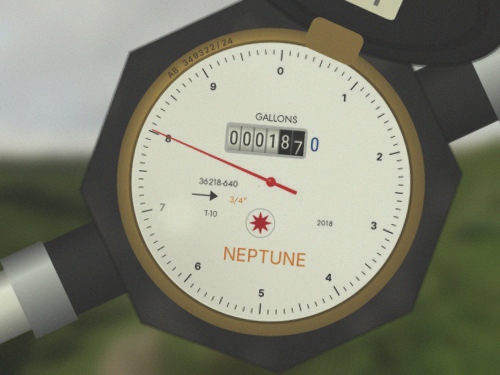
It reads 1868.0,gal
